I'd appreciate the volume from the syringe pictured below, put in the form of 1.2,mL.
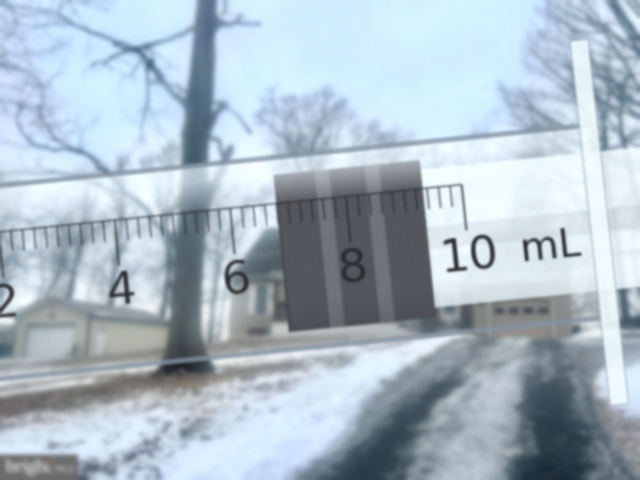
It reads 6.8,mL
